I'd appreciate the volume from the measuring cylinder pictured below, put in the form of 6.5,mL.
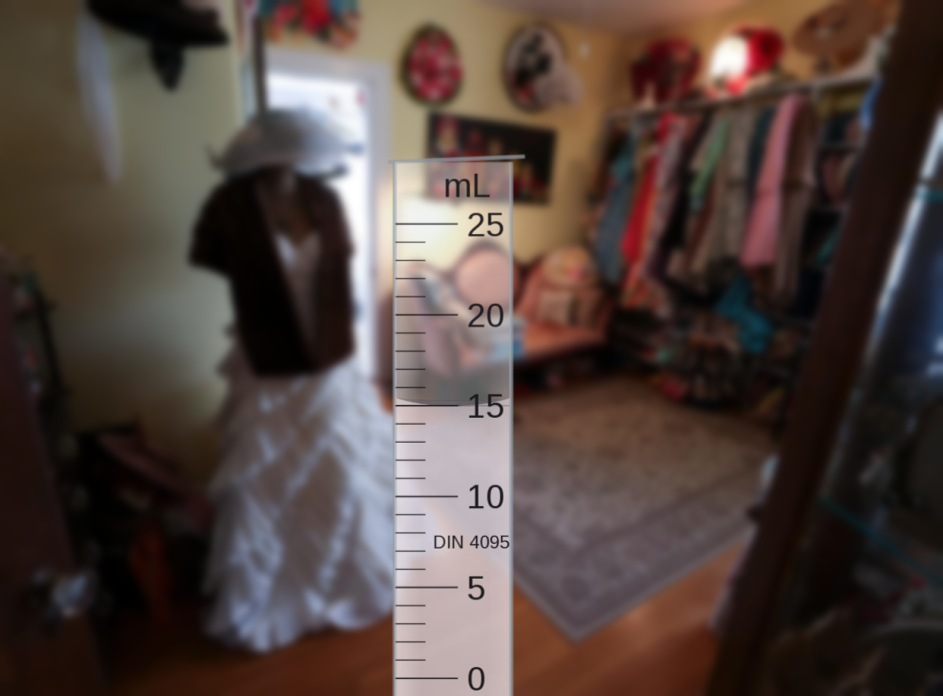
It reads 15,mL
